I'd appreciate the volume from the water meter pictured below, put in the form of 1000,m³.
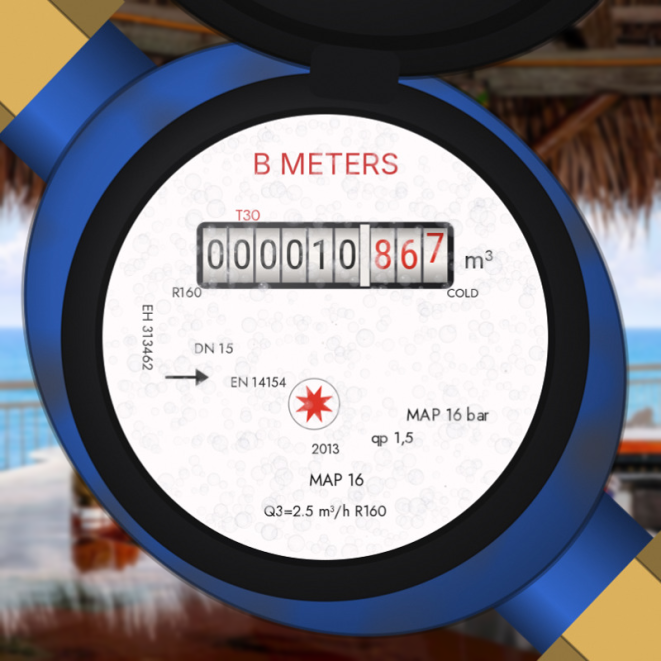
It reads 10.867,m³
